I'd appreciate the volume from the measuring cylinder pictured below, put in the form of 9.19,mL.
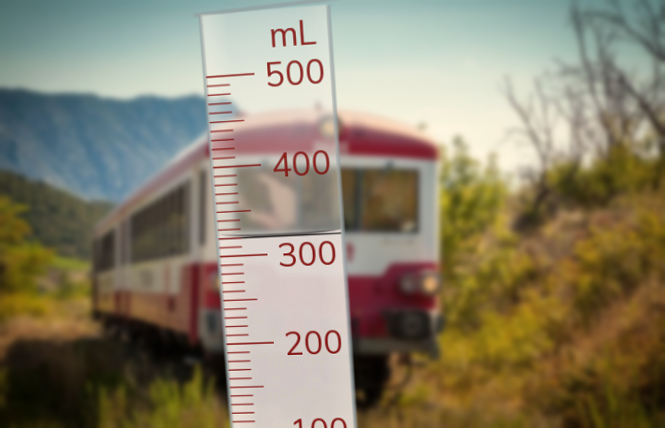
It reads 320,mL
